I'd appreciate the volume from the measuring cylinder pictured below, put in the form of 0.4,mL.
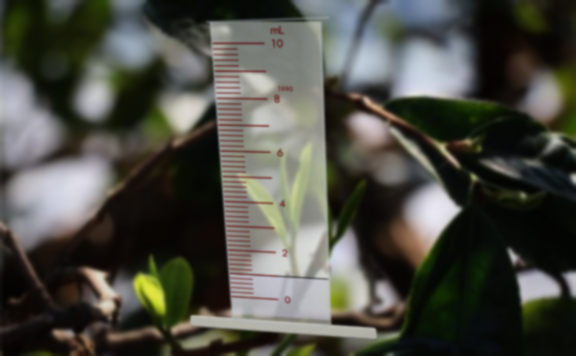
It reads 1,mL
